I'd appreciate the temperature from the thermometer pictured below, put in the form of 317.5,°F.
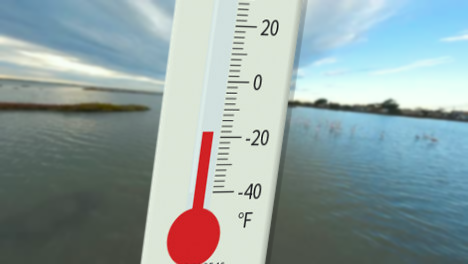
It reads -18,°F
